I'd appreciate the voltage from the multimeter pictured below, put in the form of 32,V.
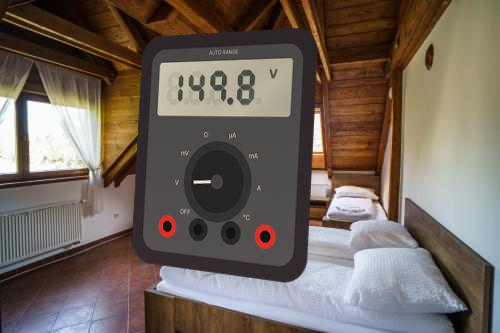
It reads 149.8,V
